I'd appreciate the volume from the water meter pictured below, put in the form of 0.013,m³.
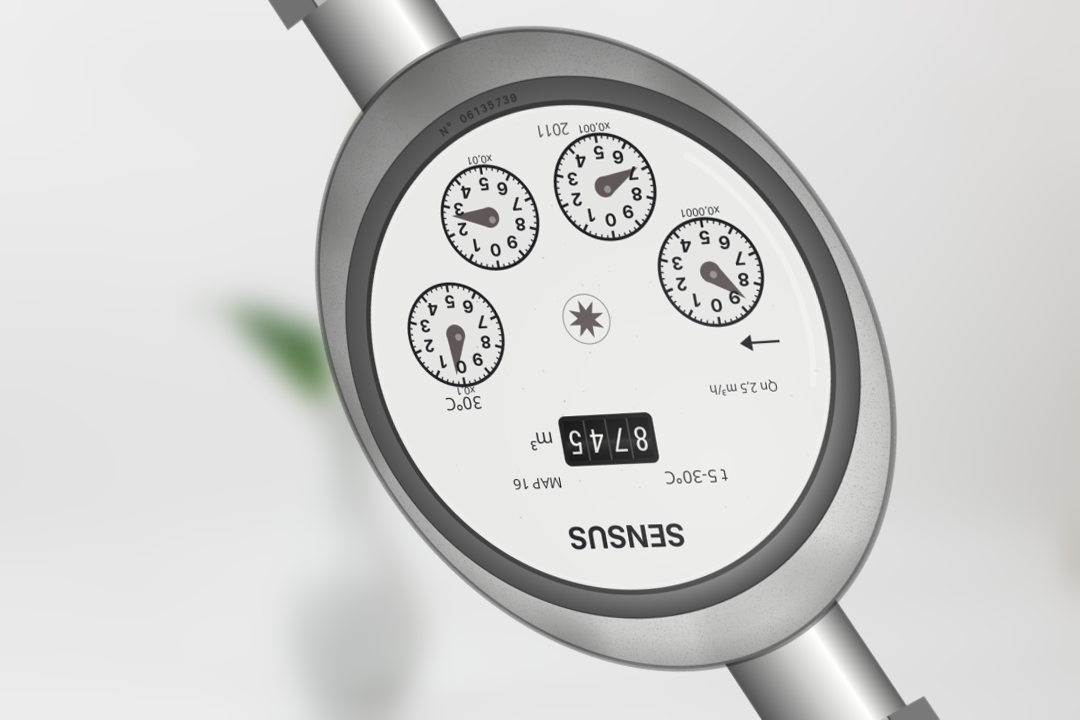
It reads 8745.0268,m³
